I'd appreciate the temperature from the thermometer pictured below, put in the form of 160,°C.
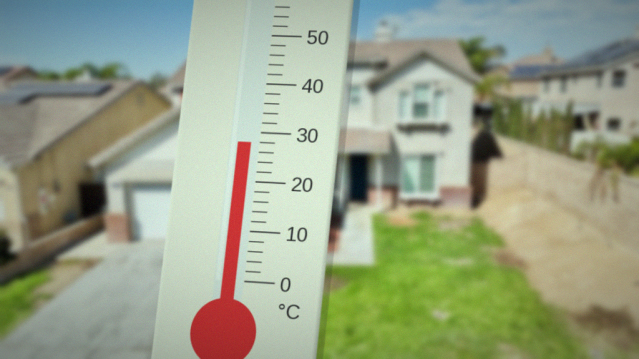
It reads 28,°C
